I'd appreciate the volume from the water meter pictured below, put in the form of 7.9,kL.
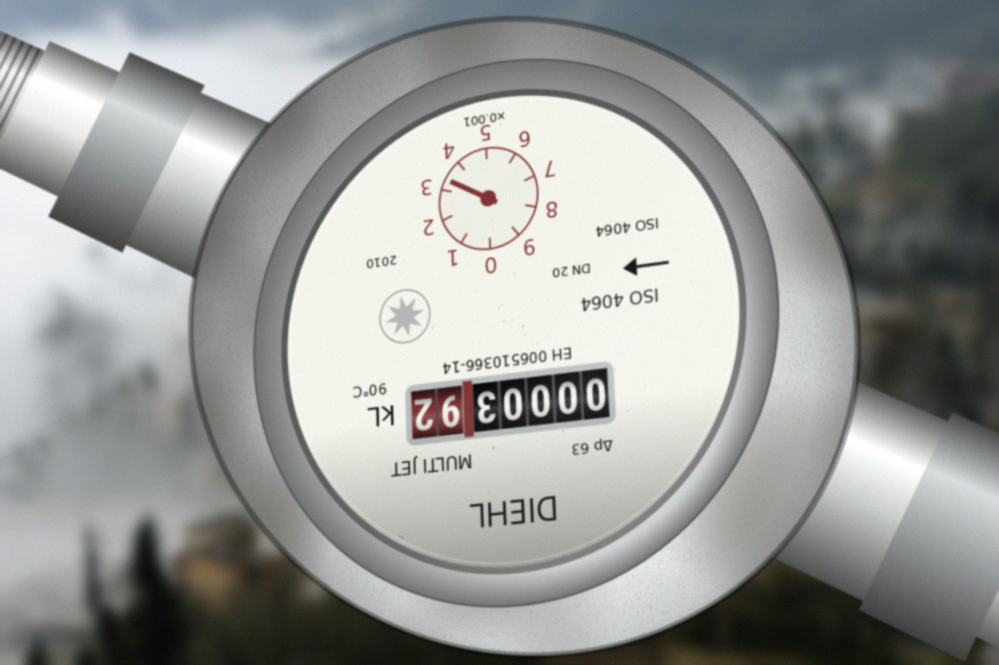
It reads 3.923,kL
